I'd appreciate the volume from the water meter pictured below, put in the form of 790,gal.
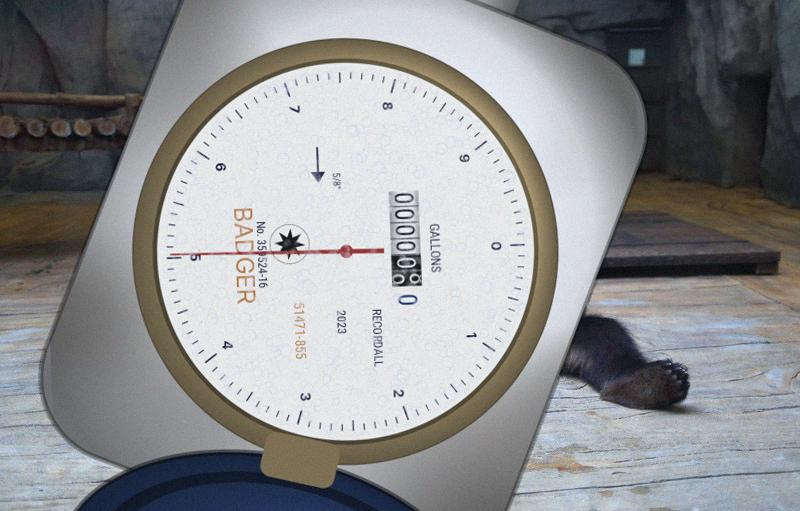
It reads 85.0,gal
